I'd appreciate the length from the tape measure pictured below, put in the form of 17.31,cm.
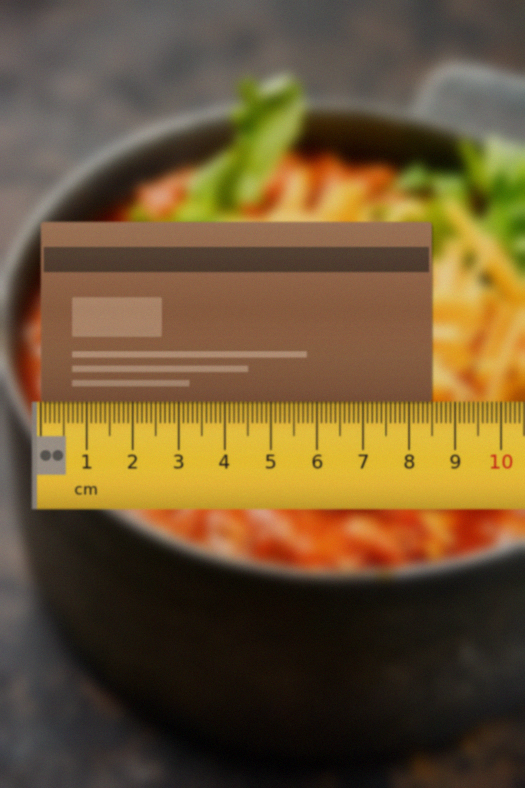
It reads 8.5,cm
